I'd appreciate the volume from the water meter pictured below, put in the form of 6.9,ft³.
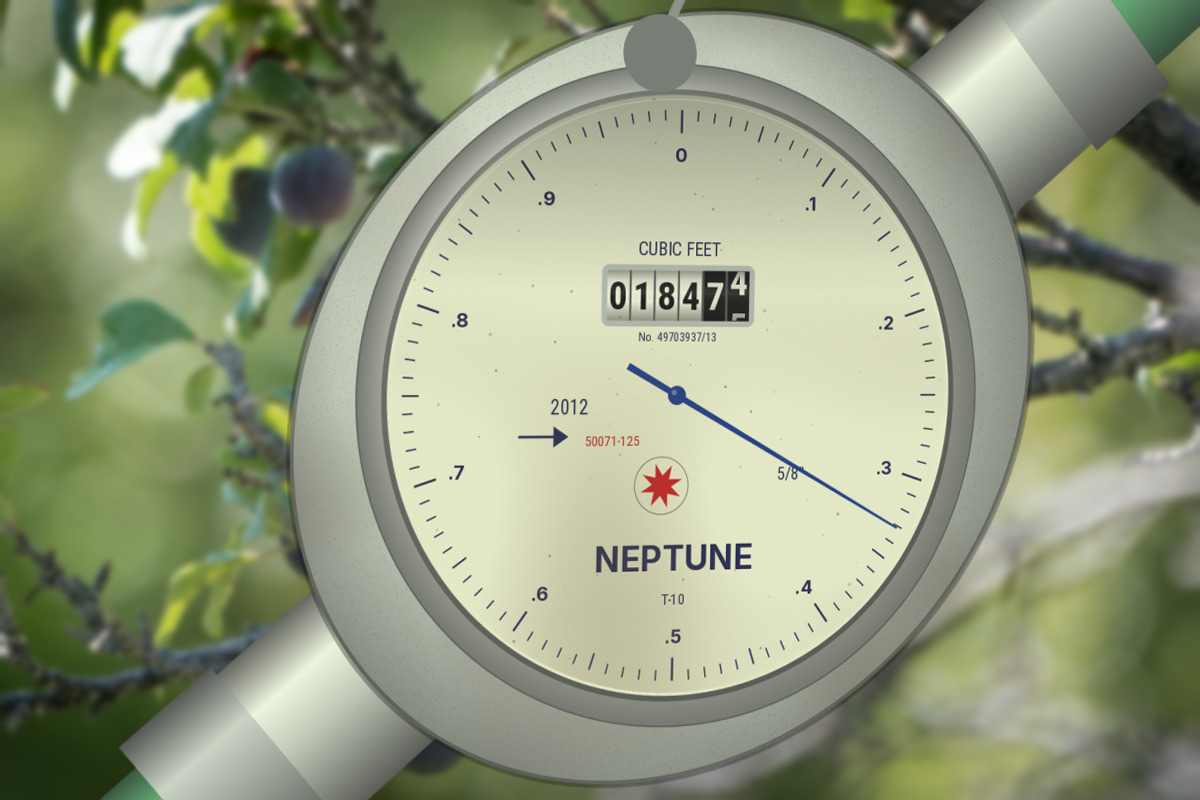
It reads 18474.33,ft³
